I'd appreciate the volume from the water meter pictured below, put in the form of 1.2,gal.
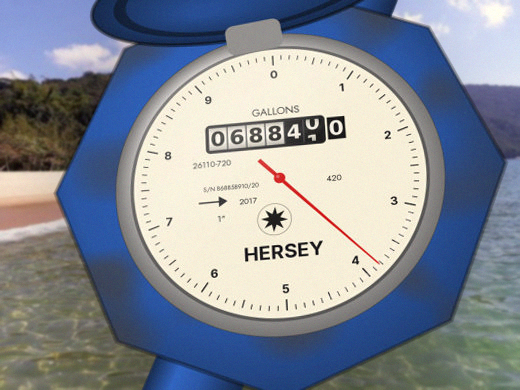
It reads 688403.8,gal
